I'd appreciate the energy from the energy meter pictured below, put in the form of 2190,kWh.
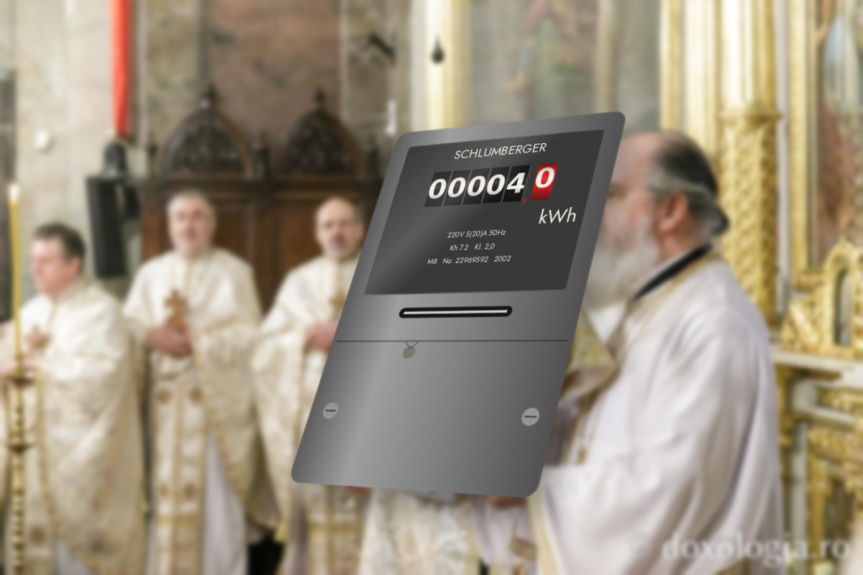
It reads 4.0,kWh
